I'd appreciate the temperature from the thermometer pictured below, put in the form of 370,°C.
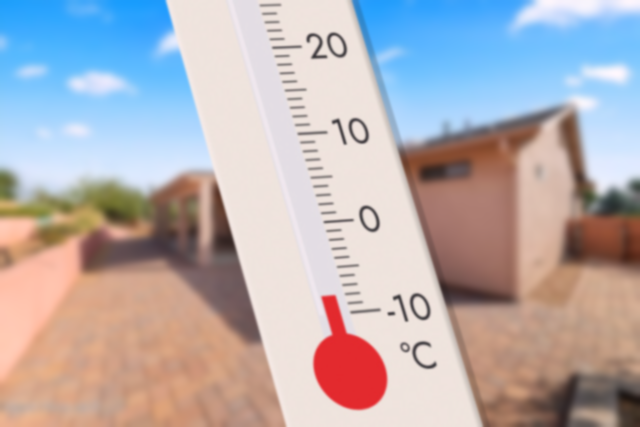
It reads -8,°C
